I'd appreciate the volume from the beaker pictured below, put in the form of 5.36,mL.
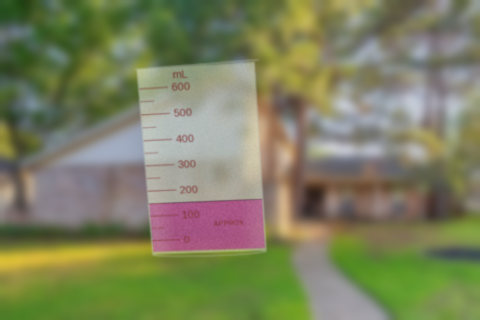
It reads 150,mL
